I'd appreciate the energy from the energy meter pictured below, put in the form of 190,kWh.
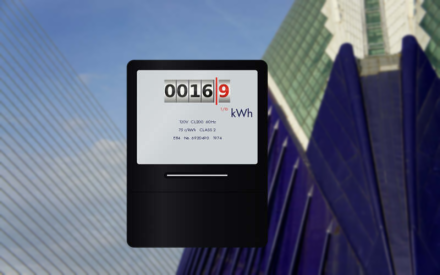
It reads 16.9,kWh
